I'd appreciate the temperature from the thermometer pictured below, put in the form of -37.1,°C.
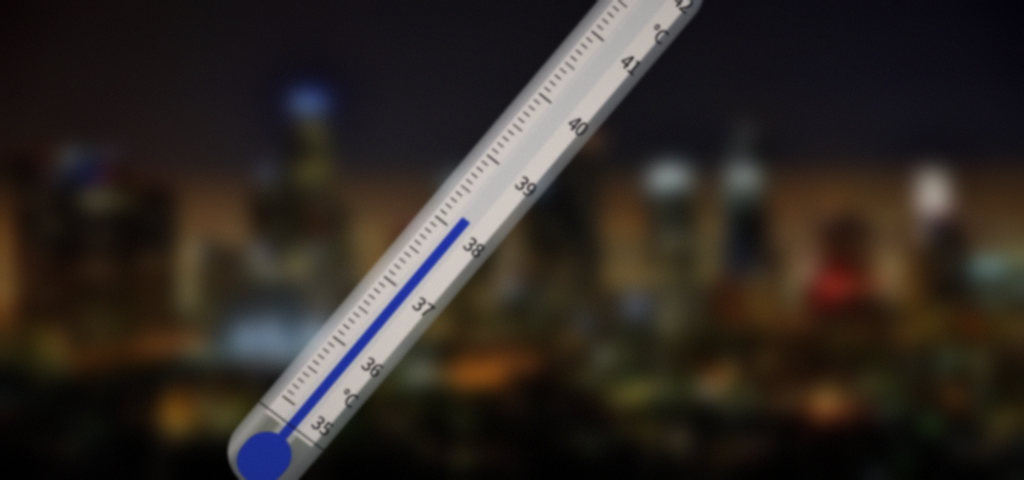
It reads 38.2,°C
